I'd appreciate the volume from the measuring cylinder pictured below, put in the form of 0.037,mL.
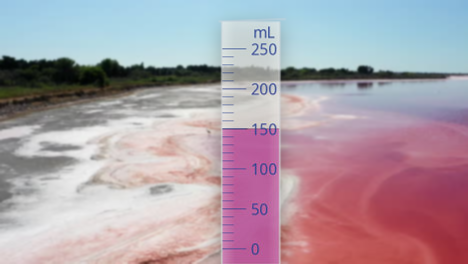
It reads 150,mL
